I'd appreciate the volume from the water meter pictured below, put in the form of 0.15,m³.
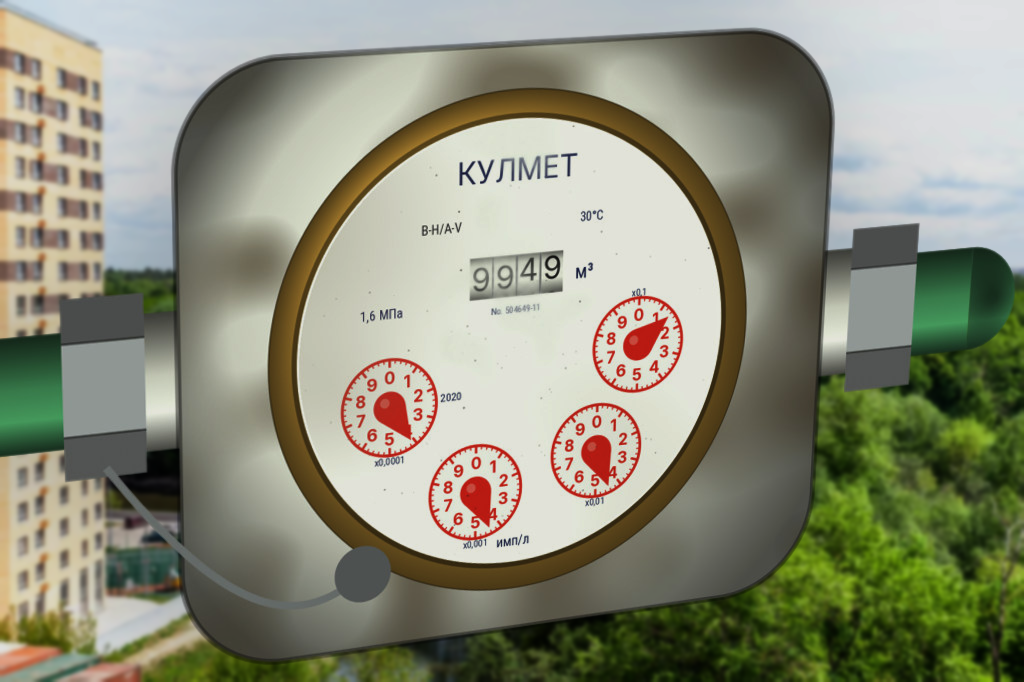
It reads 9949.1444,m³
